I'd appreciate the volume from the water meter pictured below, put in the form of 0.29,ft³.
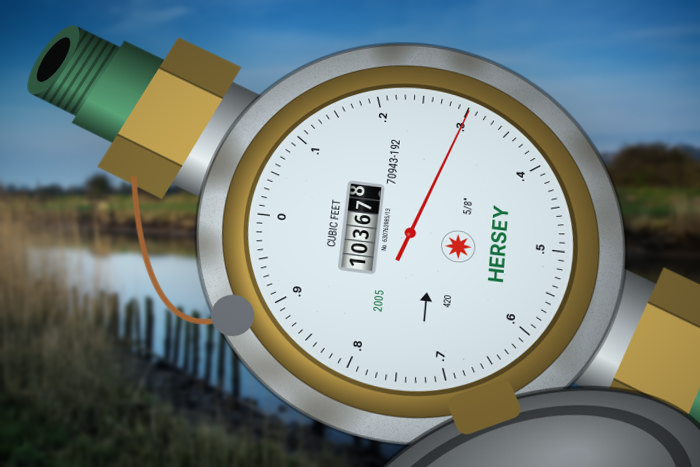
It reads 103678.30,ft³
